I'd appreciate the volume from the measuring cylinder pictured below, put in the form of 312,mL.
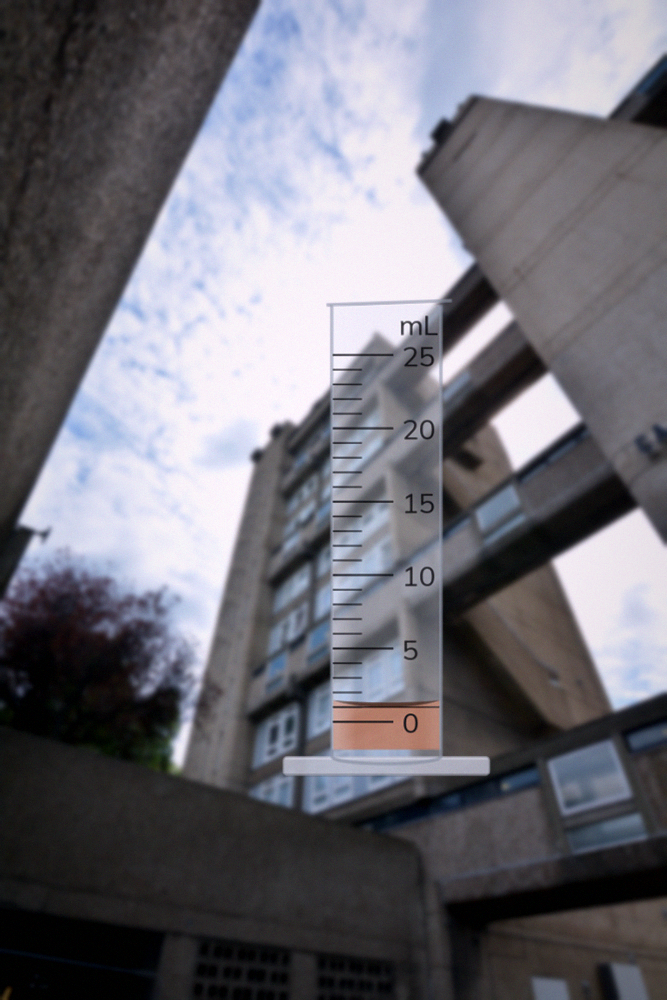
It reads 1,mL
